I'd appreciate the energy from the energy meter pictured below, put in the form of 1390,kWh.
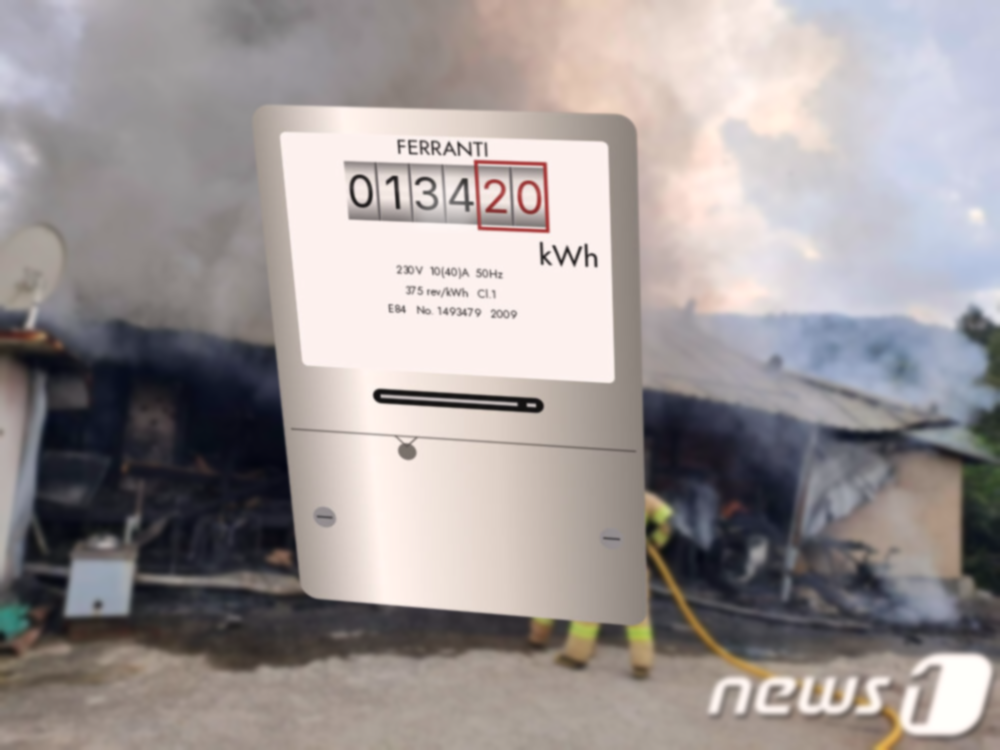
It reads 134.20,kWh
